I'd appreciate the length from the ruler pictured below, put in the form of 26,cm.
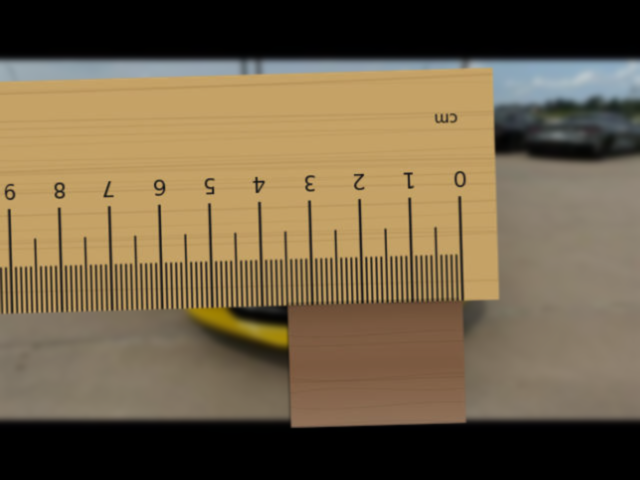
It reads 3.5,cm
